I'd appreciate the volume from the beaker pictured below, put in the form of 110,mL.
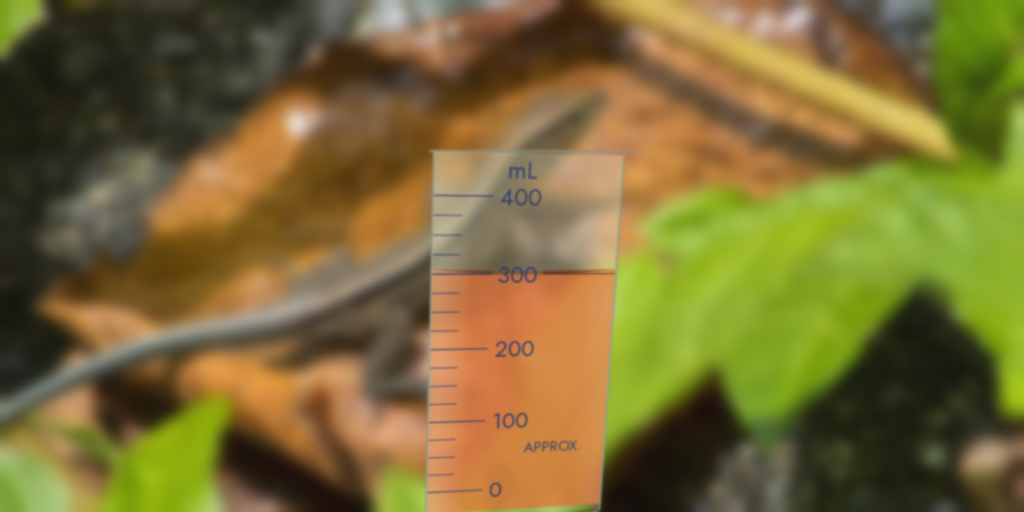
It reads 300,mL
